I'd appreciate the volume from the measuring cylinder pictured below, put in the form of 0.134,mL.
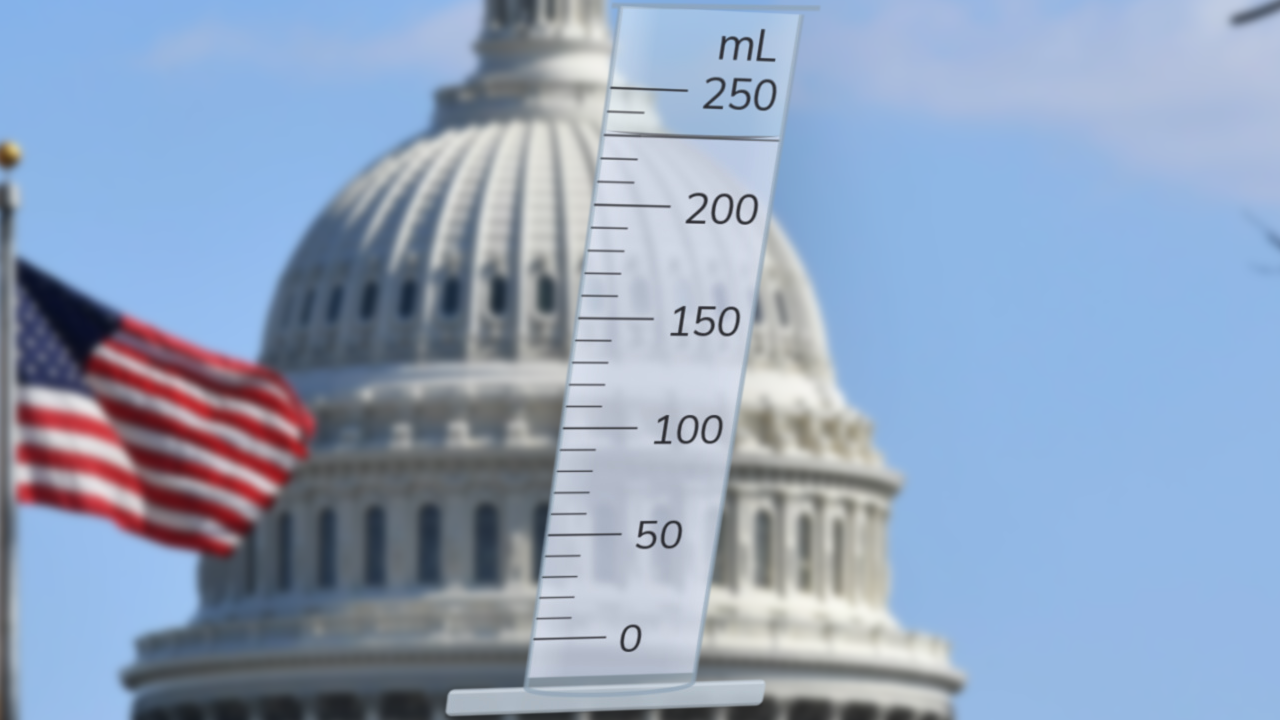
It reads 230,mL
